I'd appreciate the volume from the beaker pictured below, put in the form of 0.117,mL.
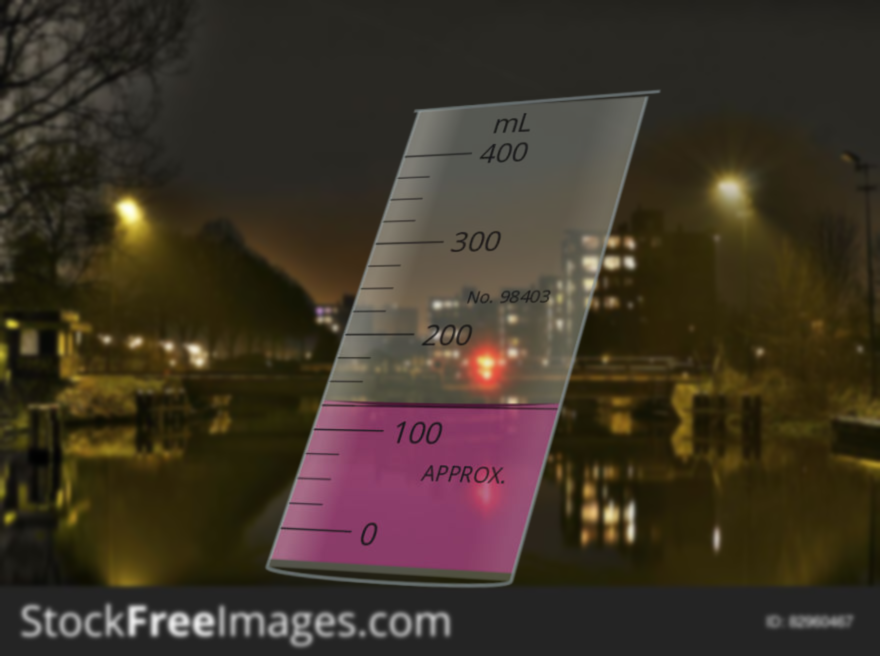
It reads 125,mL
